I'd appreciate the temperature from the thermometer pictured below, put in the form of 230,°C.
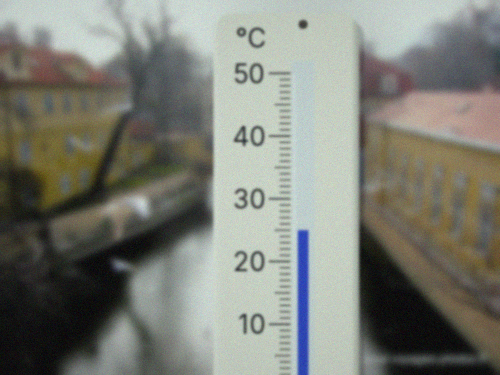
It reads 25,°C
